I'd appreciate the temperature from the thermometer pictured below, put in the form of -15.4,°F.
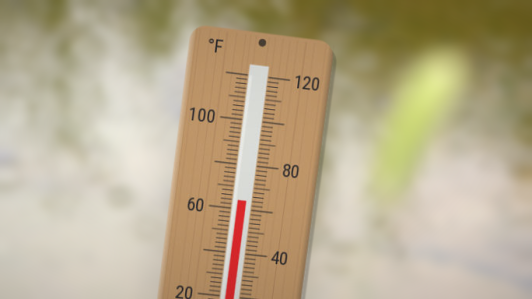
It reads 64,°F
